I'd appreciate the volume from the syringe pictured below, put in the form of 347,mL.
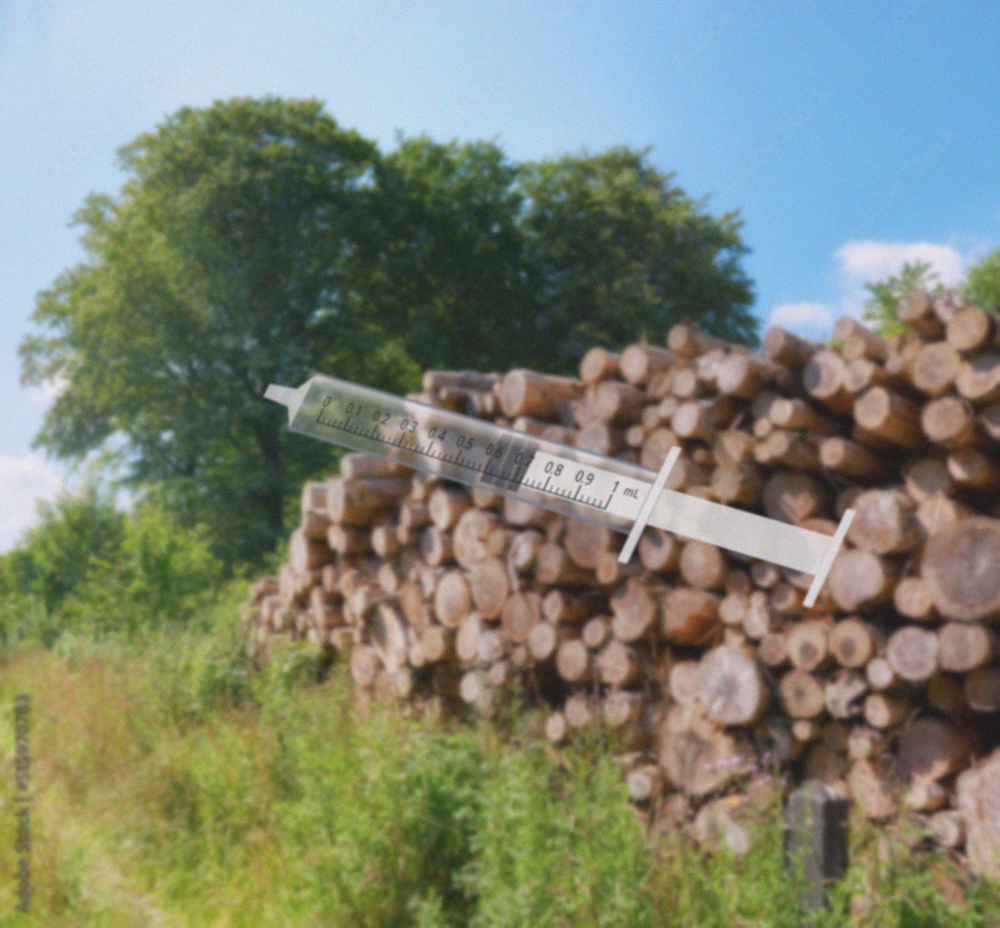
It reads 0.6,mL
